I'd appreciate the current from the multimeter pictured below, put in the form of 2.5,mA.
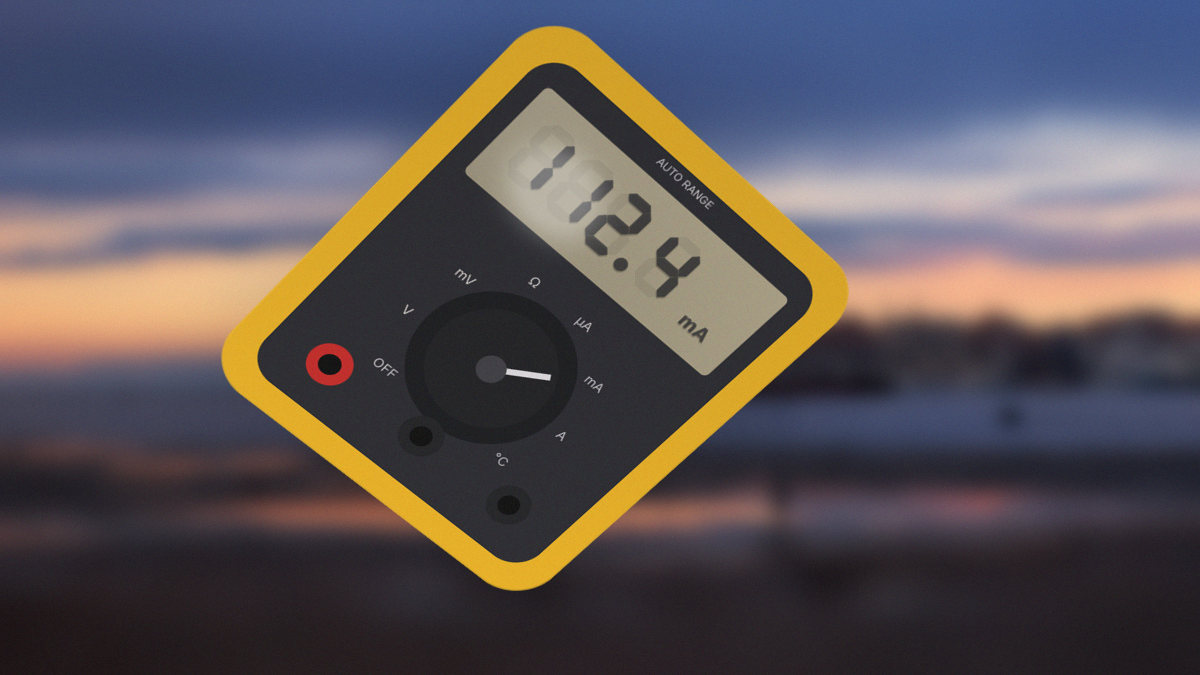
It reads 112.4,mA
